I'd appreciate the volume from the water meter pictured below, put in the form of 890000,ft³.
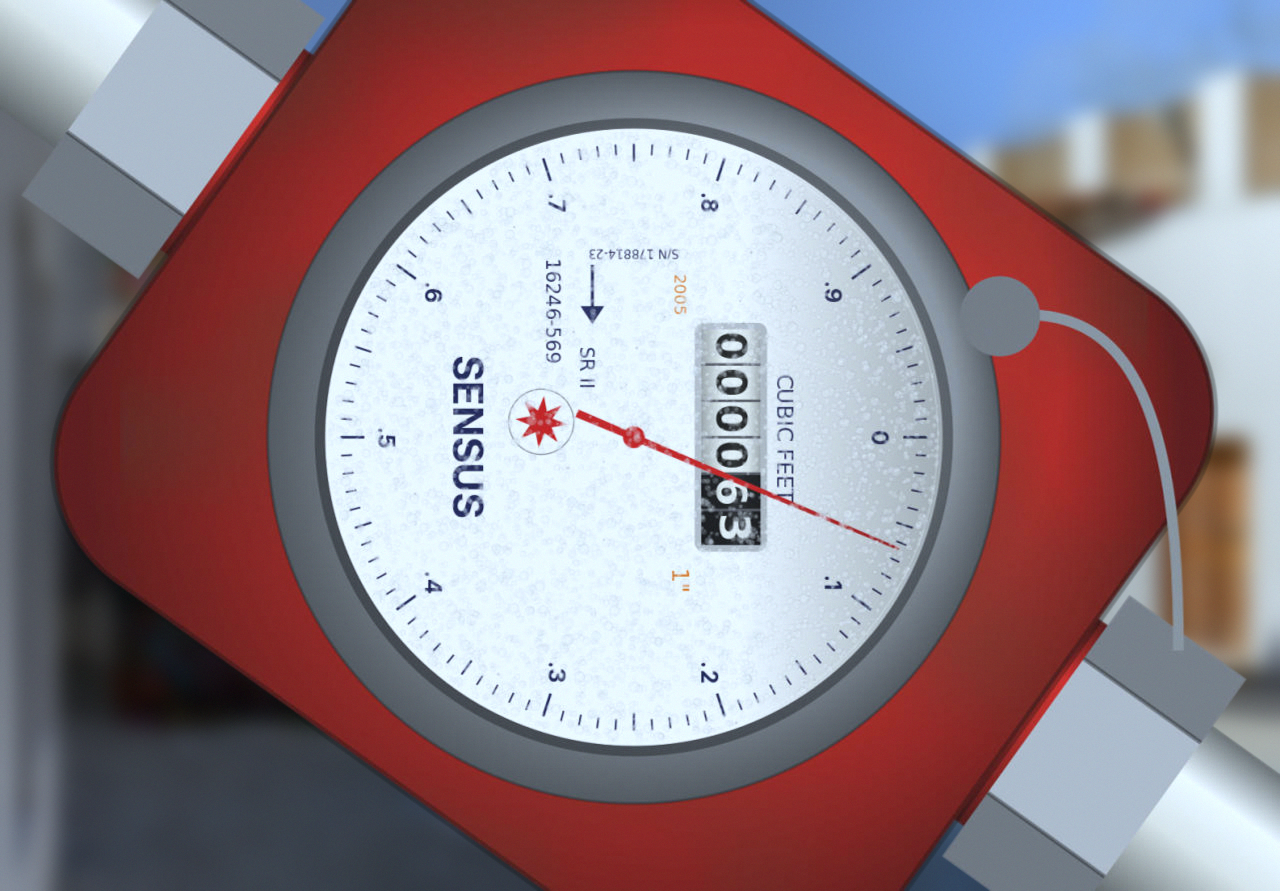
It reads 63.06,ft³
